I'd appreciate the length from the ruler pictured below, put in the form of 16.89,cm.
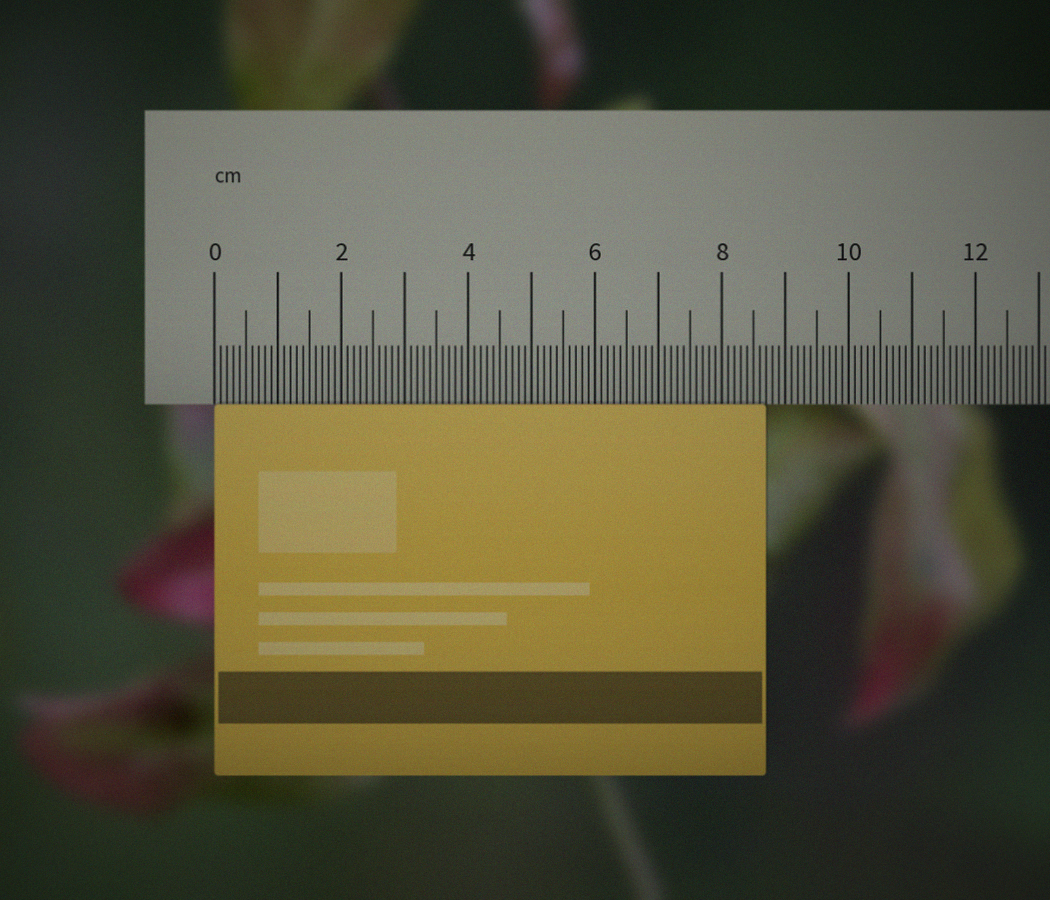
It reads 8.7,cm
